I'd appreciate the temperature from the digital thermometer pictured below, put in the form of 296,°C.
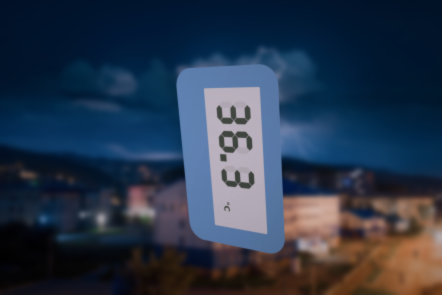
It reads 36.3,°C
